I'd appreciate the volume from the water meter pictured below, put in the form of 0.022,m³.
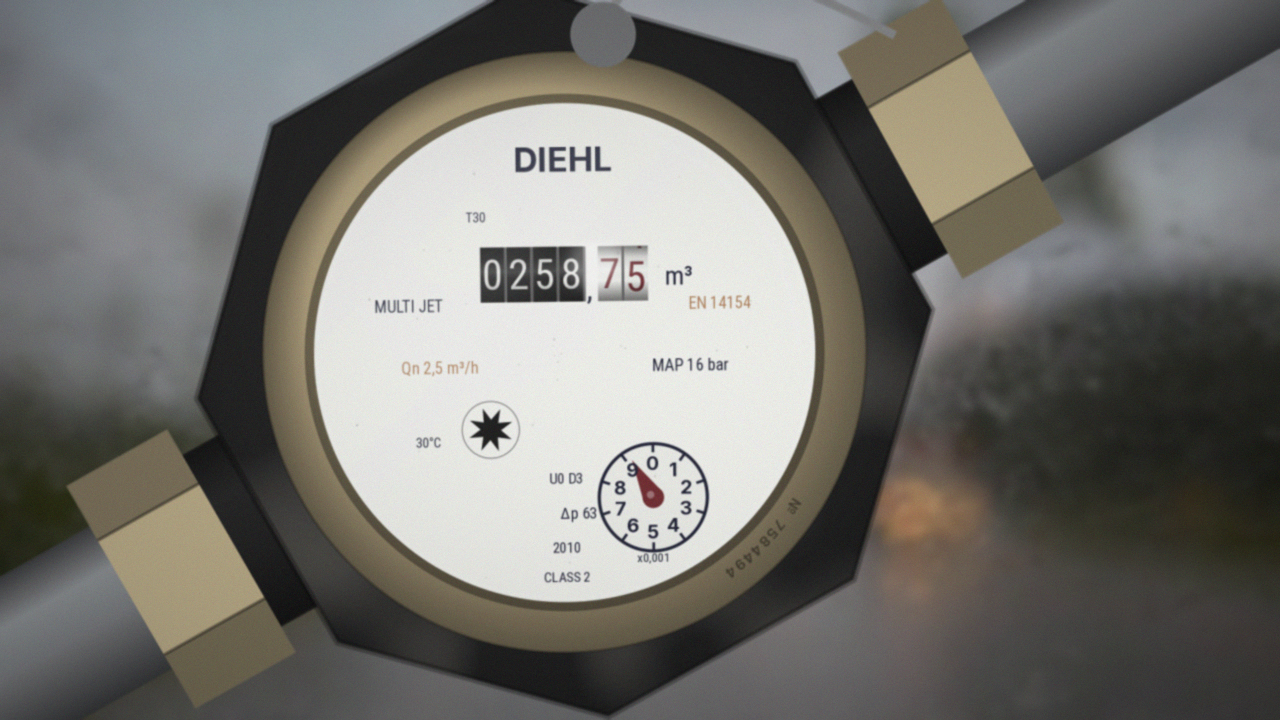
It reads 258.749,m³
